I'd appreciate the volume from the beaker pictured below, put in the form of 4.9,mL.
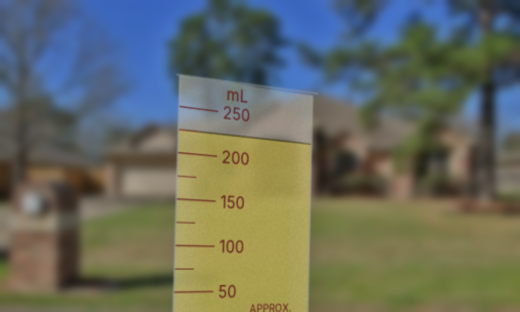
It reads 225,mL
